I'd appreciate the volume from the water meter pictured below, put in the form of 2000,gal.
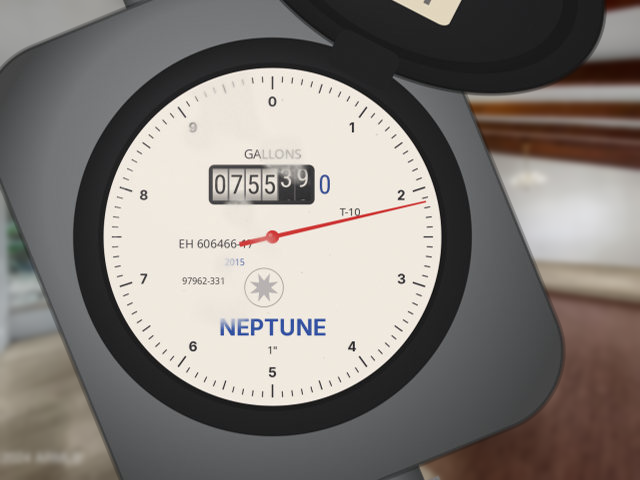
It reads 755392.1,gal
